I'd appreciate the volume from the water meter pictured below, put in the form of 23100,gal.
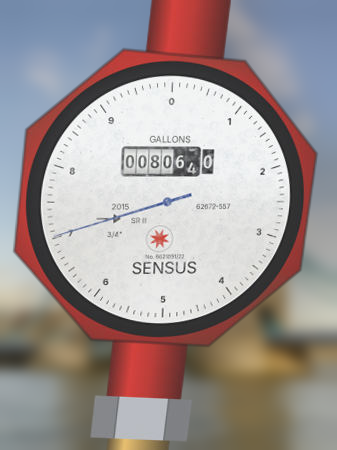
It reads 80637.0,gal
